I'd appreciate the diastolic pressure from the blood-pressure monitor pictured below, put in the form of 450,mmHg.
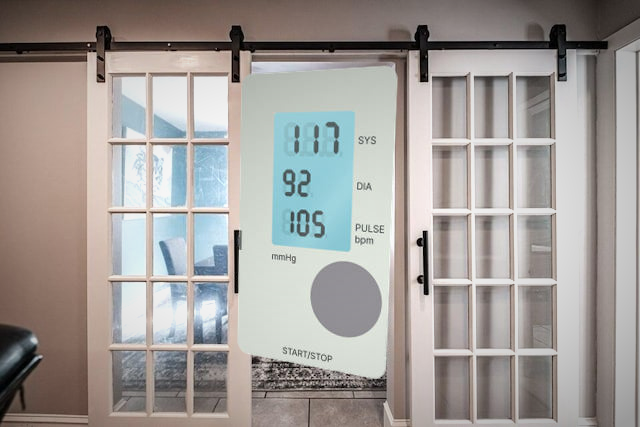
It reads 92,mmHg
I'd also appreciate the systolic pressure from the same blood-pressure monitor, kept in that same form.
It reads 117,mmHg
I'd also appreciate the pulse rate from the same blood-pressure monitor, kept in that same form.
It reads 105,bpm
